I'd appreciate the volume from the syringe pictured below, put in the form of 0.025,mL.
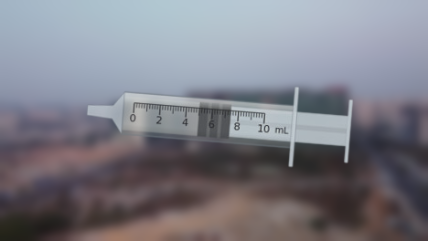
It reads 5,mL
